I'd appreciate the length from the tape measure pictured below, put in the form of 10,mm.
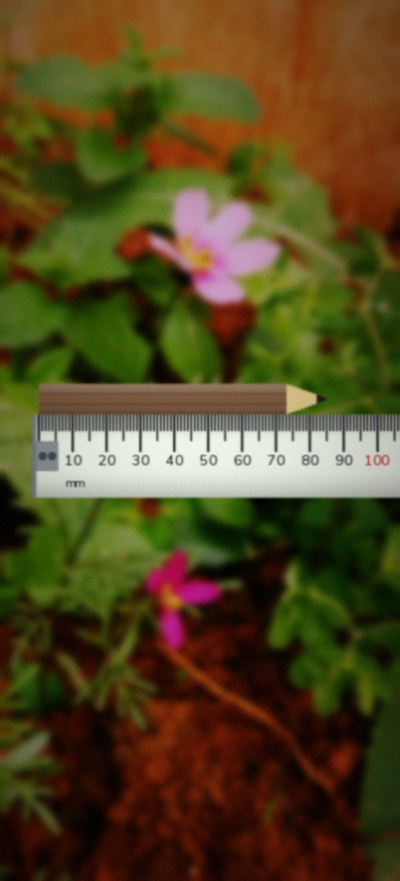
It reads 85,mm
